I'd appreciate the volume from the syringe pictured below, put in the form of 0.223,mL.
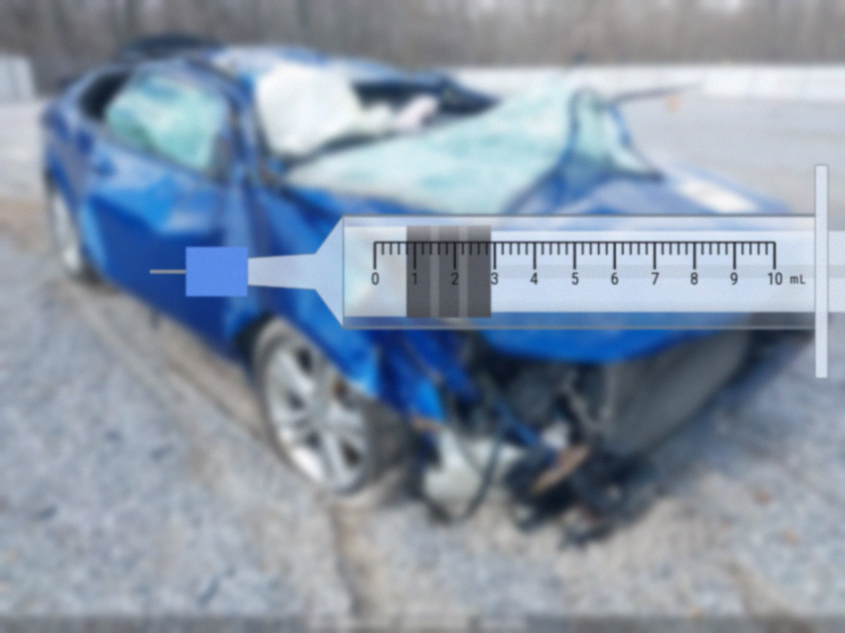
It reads 0.8,mL
